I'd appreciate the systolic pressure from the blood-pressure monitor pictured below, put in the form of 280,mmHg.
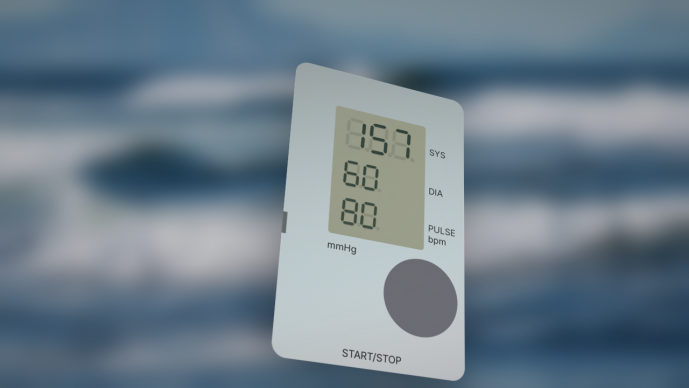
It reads 157,mmHg
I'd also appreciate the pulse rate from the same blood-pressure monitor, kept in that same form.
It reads 80,bpm
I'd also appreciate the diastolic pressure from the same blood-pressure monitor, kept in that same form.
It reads 60,mmHg
